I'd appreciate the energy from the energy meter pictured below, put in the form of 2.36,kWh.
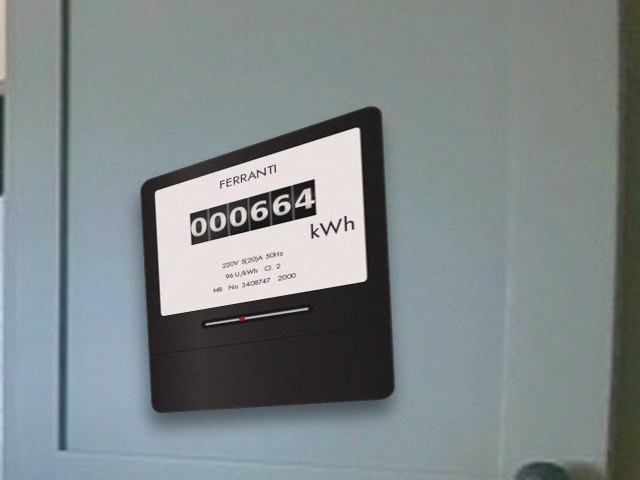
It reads 664,kWh
